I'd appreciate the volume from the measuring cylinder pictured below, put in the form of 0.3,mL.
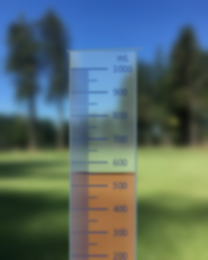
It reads 550,mL
